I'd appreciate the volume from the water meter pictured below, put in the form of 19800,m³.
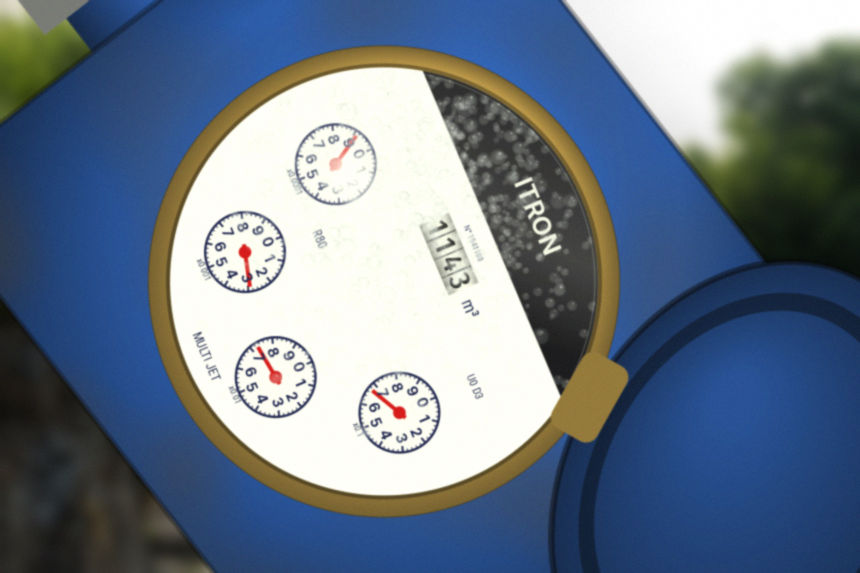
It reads 1143.6729,m³
